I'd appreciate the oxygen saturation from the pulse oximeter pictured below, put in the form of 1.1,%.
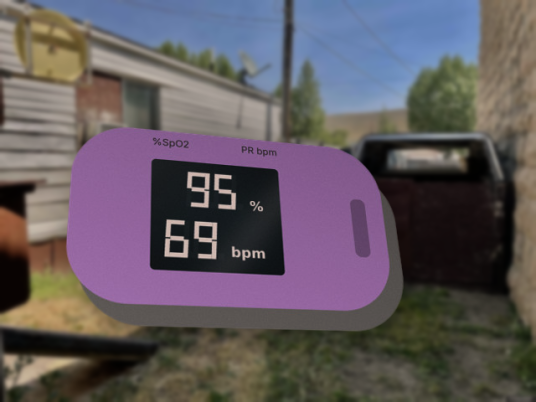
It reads 95,%
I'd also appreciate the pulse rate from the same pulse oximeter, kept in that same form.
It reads 69,bpm
